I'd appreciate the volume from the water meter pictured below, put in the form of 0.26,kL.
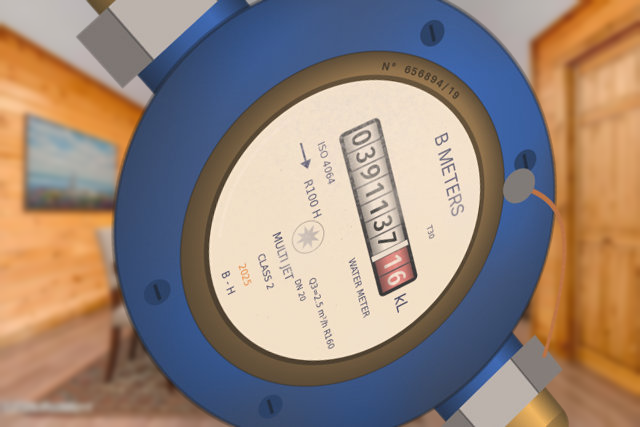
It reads 391137.16,kL
